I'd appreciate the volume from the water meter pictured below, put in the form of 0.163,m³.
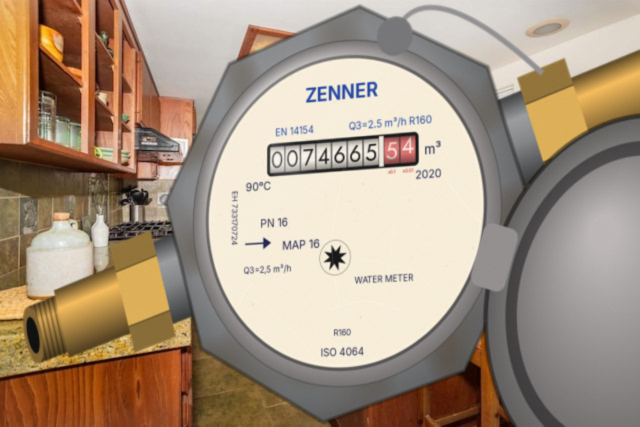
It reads 74665.54,m³
